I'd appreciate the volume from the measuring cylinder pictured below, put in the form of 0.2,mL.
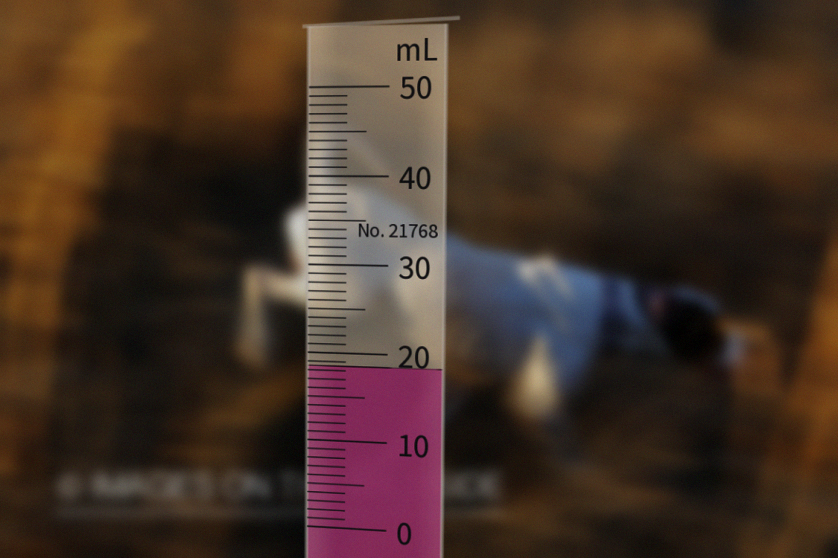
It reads 18.5,mL
